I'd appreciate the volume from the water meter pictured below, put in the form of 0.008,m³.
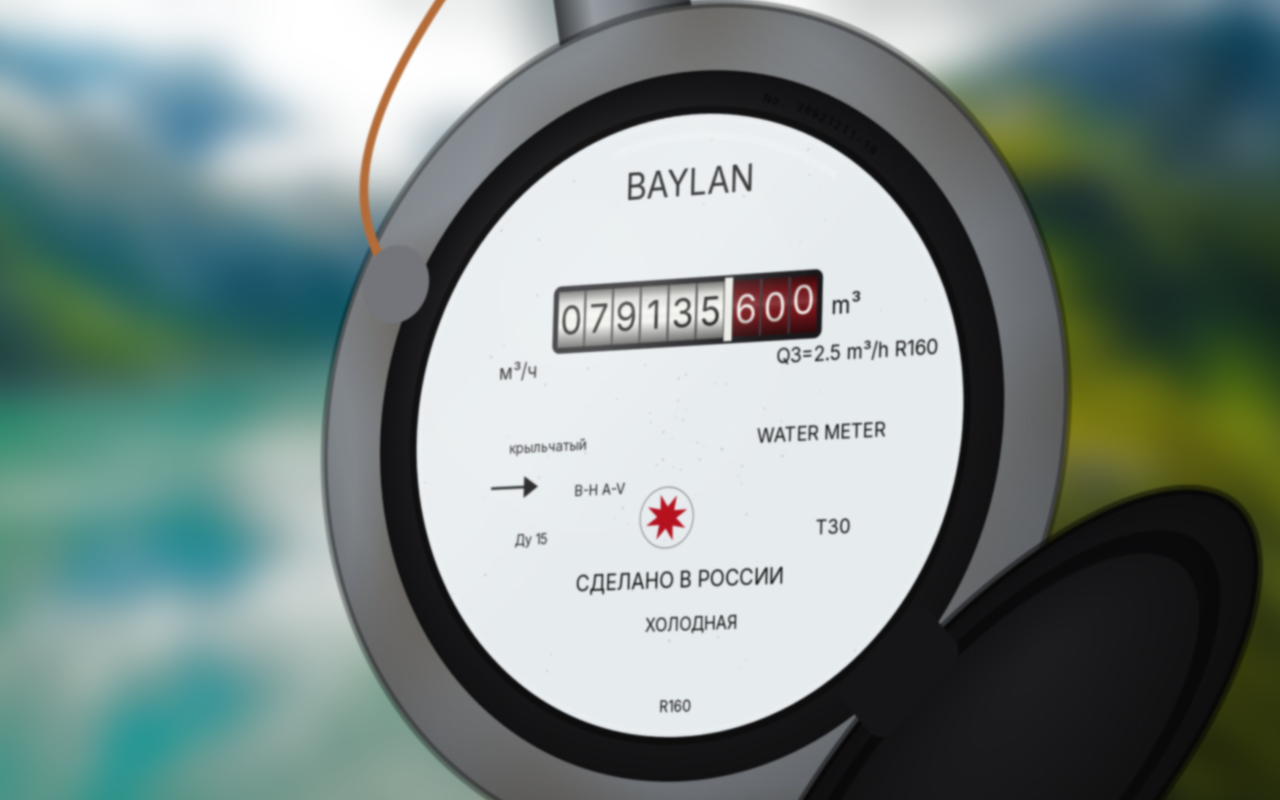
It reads 79135.600,m³
